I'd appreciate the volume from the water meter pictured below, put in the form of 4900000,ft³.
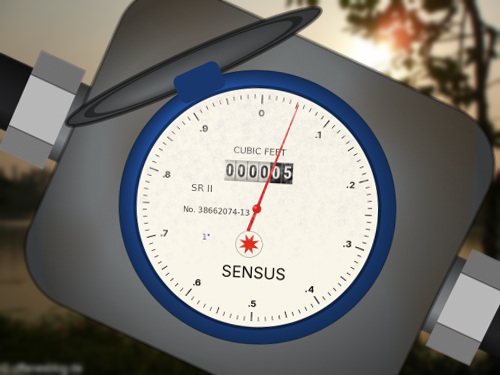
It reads 5.05,ft³
